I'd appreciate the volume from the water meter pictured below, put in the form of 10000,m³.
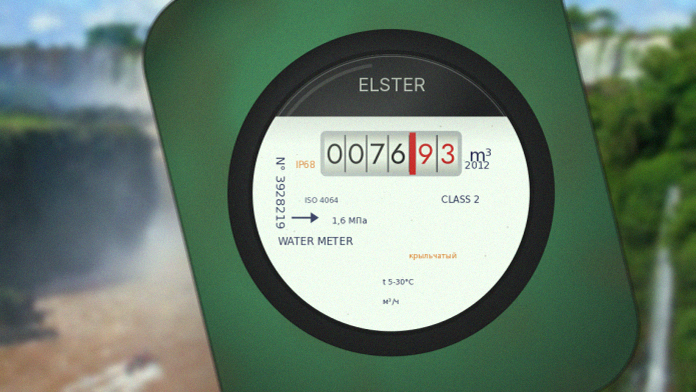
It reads 76.93,m³
